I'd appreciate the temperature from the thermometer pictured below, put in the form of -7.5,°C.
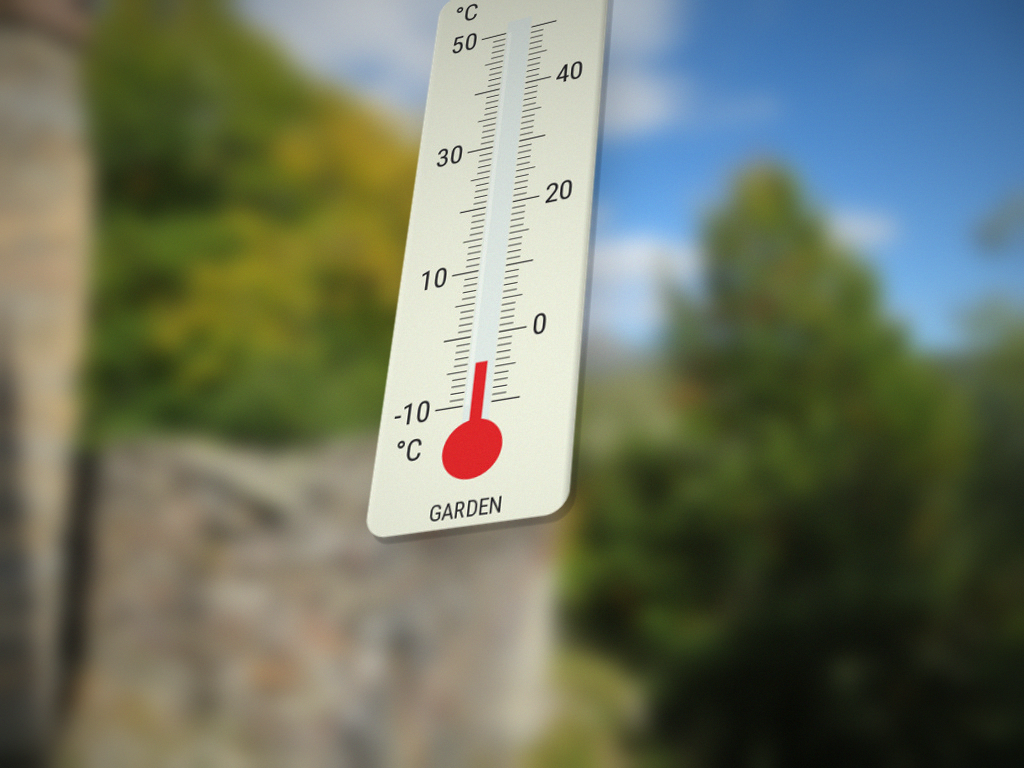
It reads -4,°C
